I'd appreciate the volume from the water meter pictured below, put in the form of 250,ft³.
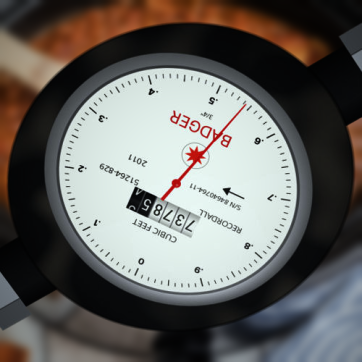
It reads 737853.54,ft³
